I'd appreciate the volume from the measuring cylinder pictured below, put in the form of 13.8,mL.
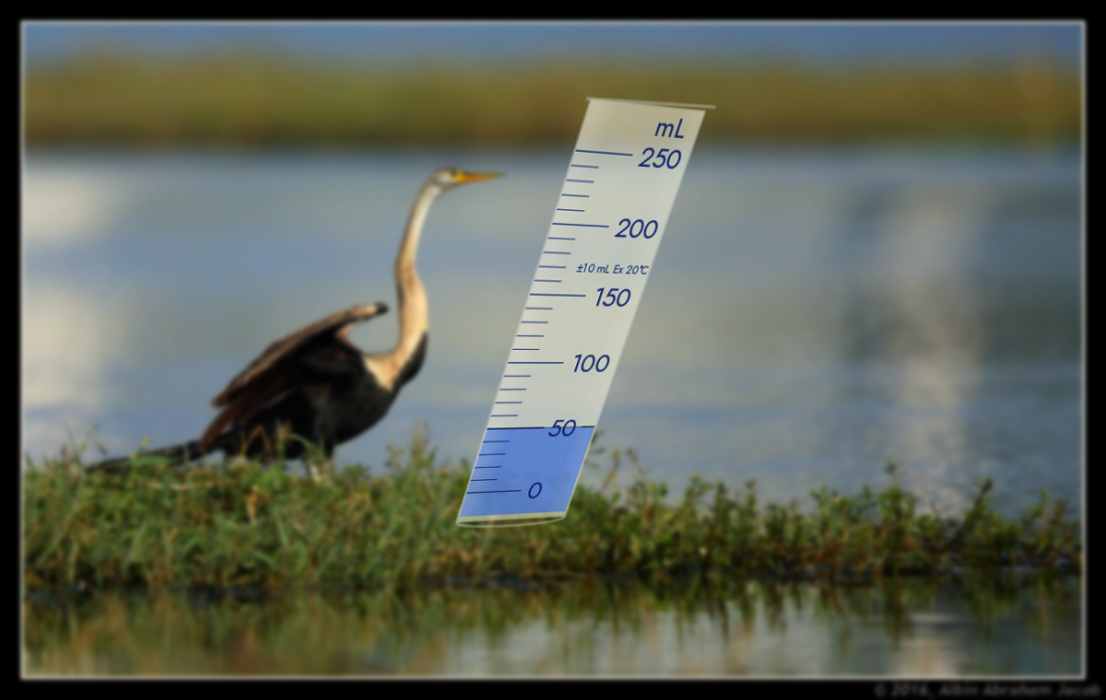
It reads 50,mL
